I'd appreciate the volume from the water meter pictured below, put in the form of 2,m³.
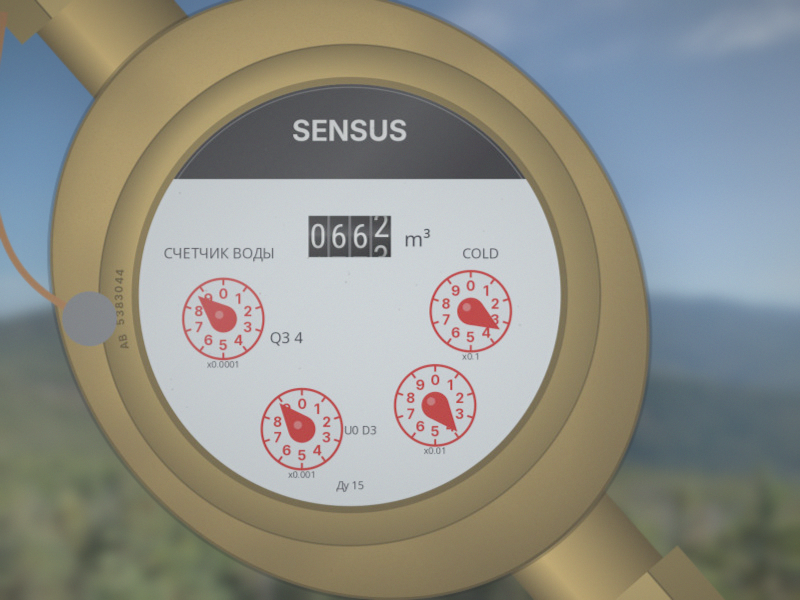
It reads 662.3388,m³
